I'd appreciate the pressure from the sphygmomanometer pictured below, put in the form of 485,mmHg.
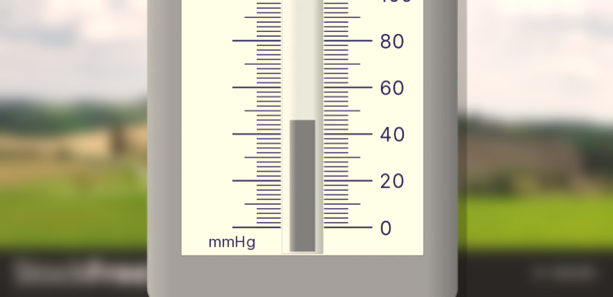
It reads 46,mmHg
